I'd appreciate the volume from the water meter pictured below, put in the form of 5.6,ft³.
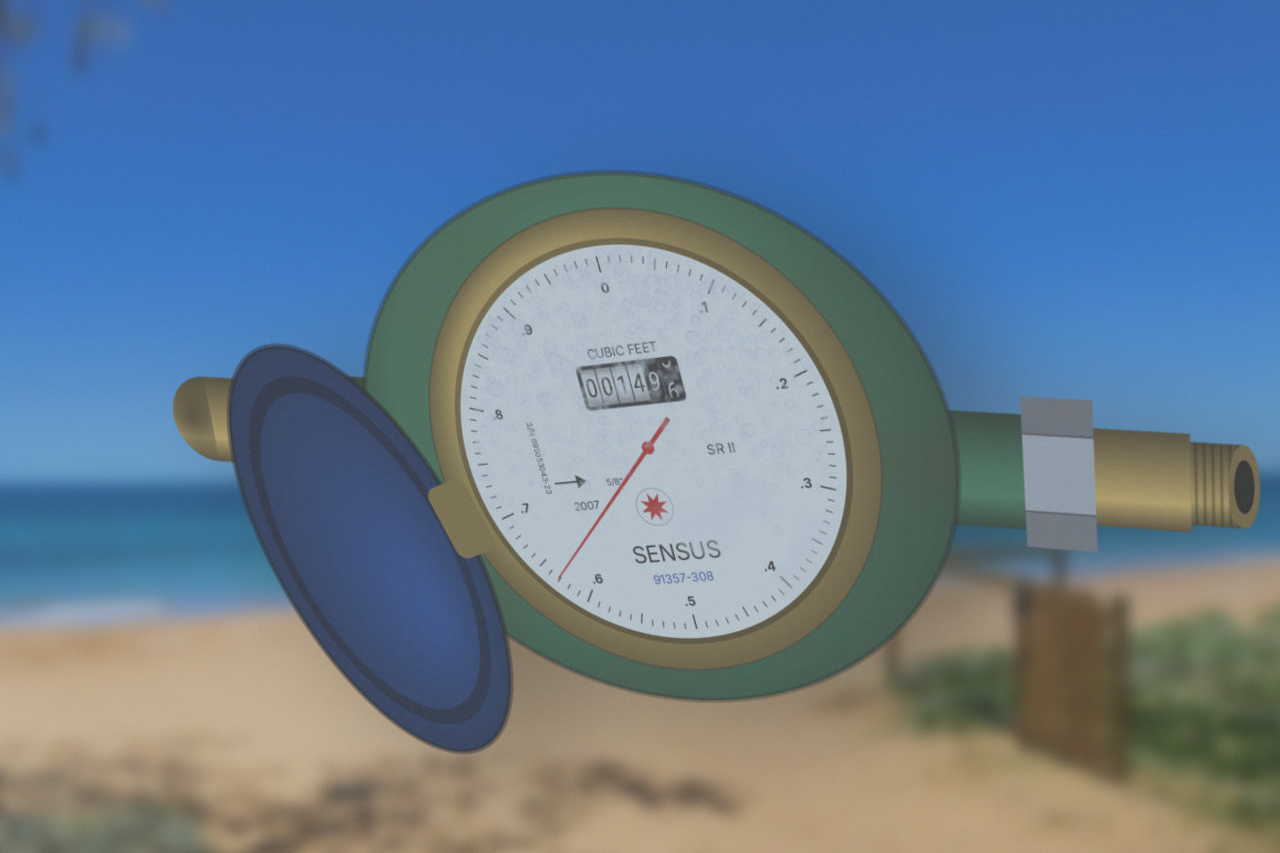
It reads 1495.63,ft³
